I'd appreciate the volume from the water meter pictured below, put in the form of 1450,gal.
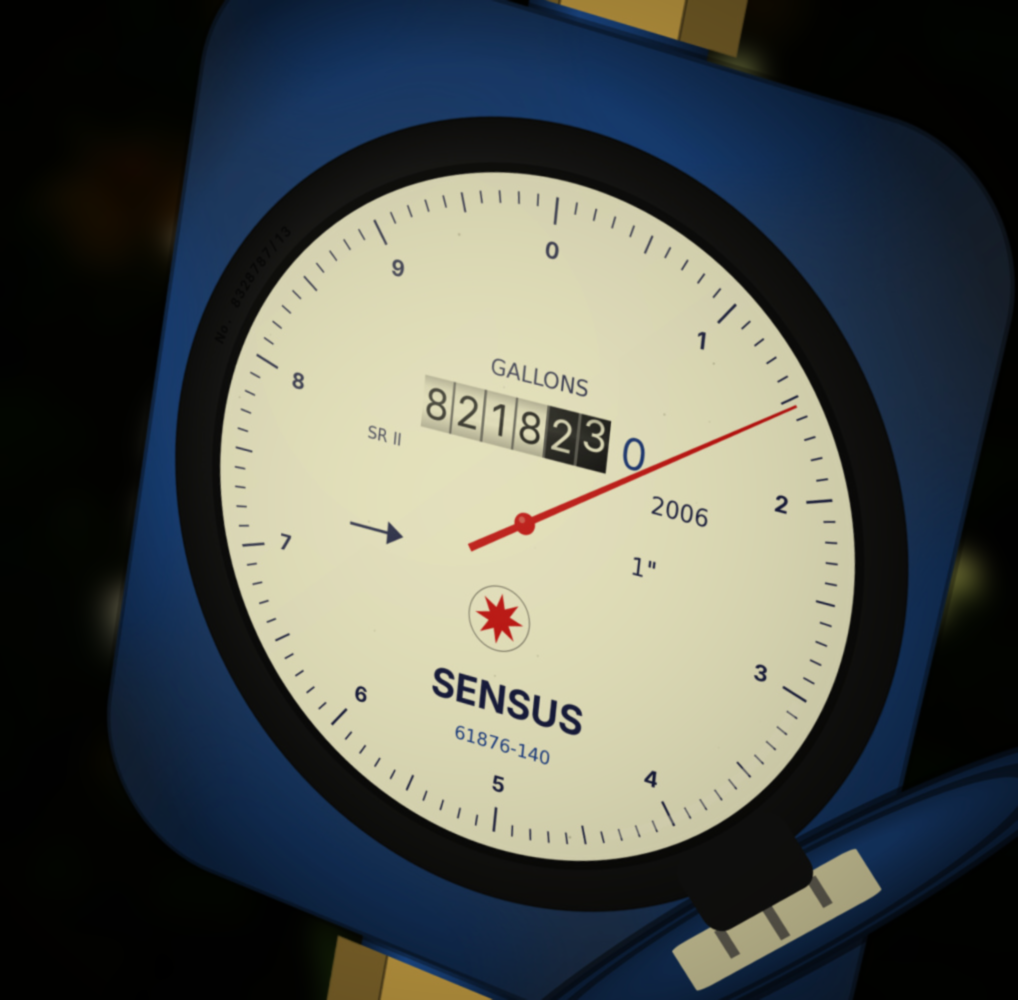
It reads 8218231.5,gal
